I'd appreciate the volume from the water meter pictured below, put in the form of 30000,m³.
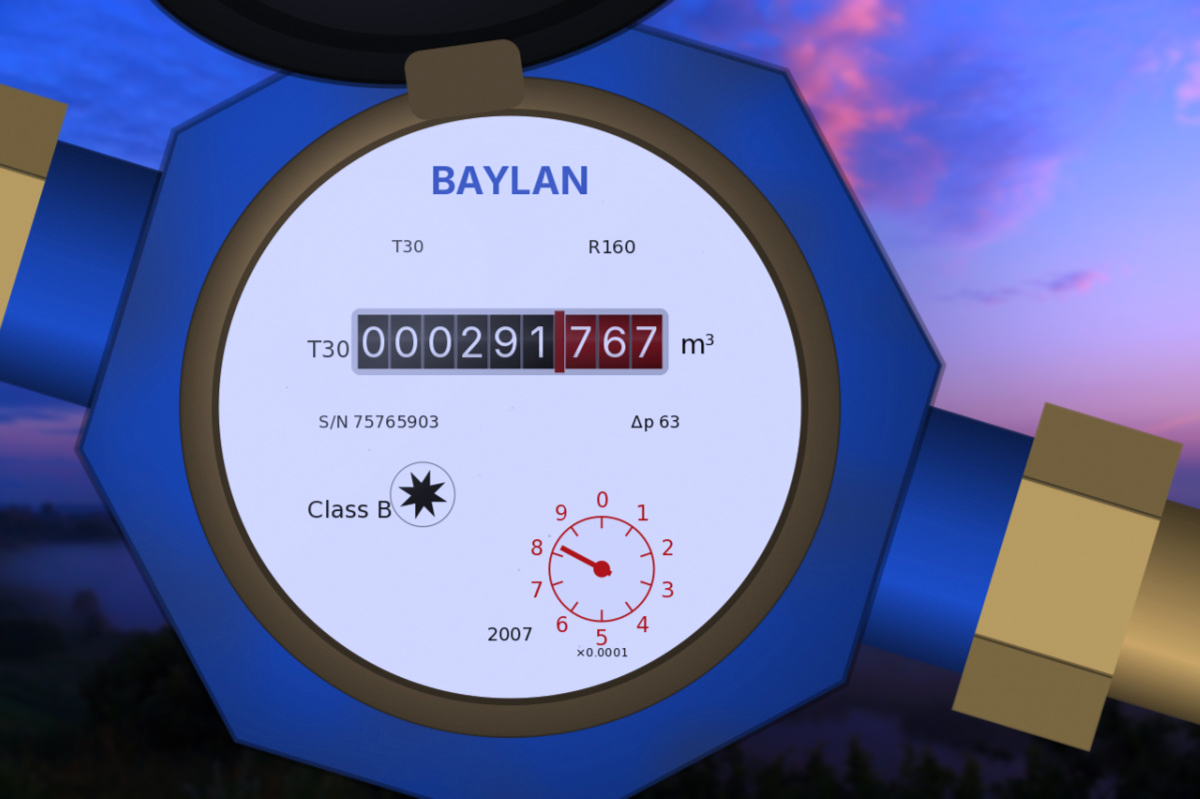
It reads 291.7678,m³
